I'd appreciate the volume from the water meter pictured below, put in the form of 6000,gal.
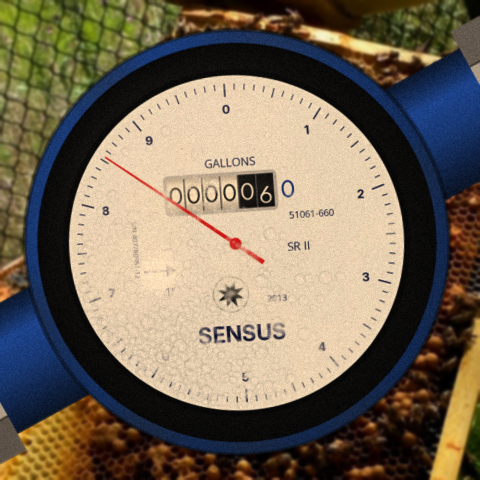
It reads 58.5,gal
